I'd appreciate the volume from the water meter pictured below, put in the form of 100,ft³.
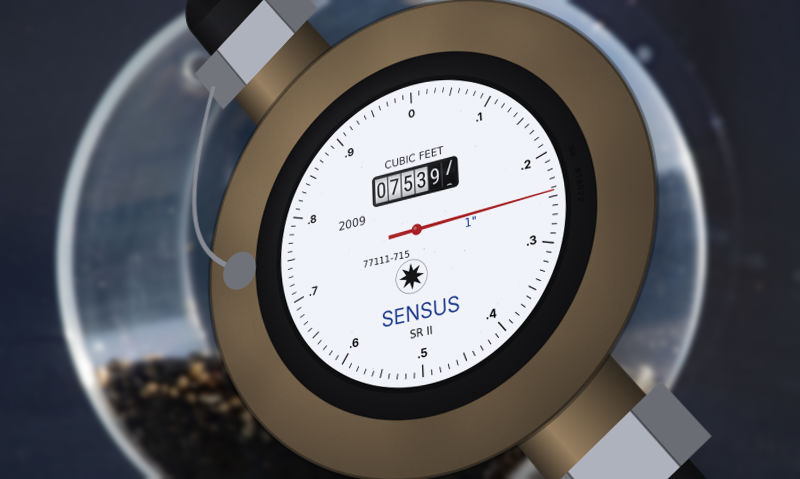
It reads 75397.24,ft³
